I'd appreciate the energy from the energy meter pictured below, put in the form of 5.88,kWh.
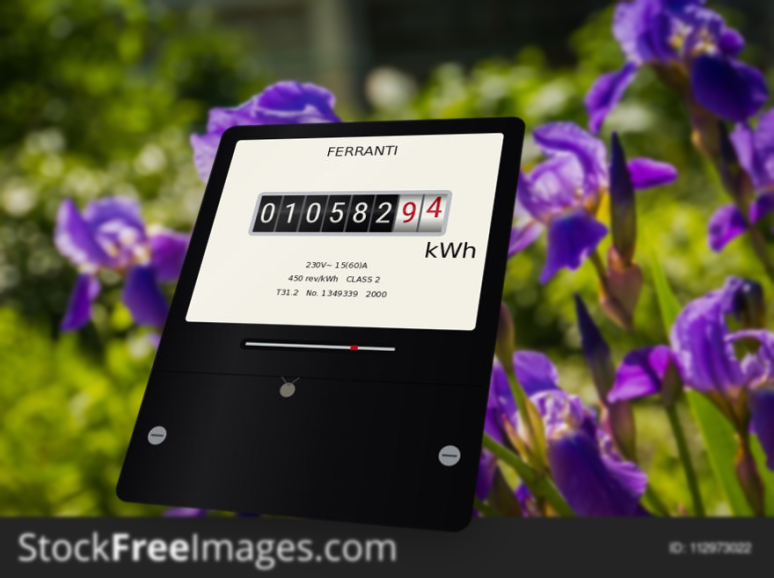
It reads 10582.94,kWh
